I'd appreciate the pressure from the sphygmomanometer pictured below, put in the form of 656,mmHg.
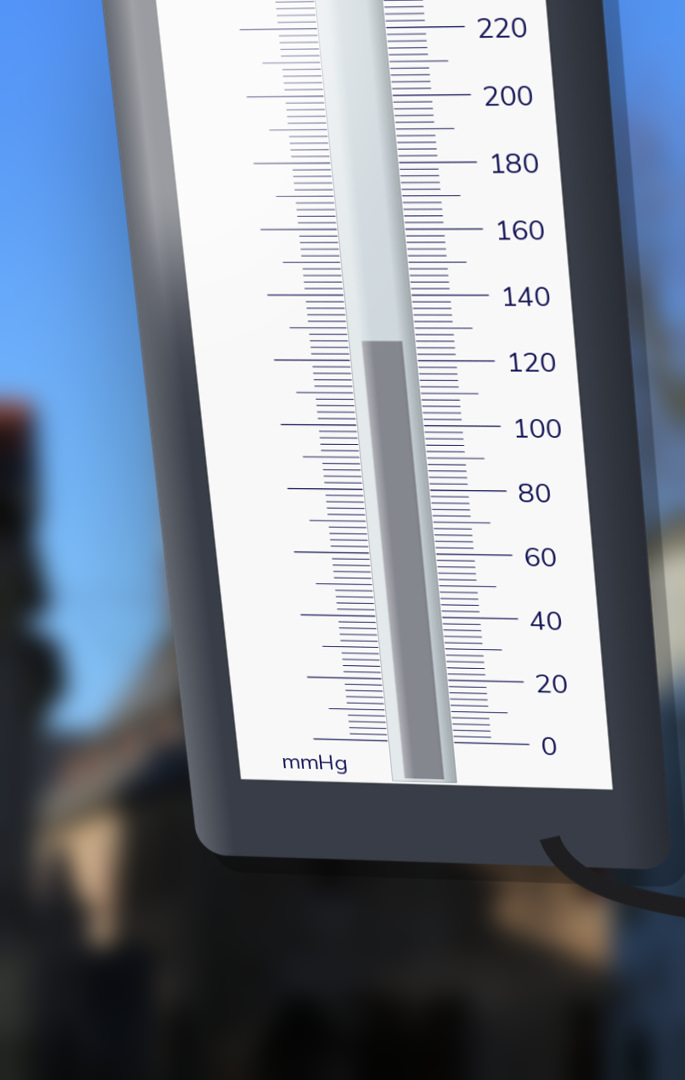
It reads 126,mmHg
